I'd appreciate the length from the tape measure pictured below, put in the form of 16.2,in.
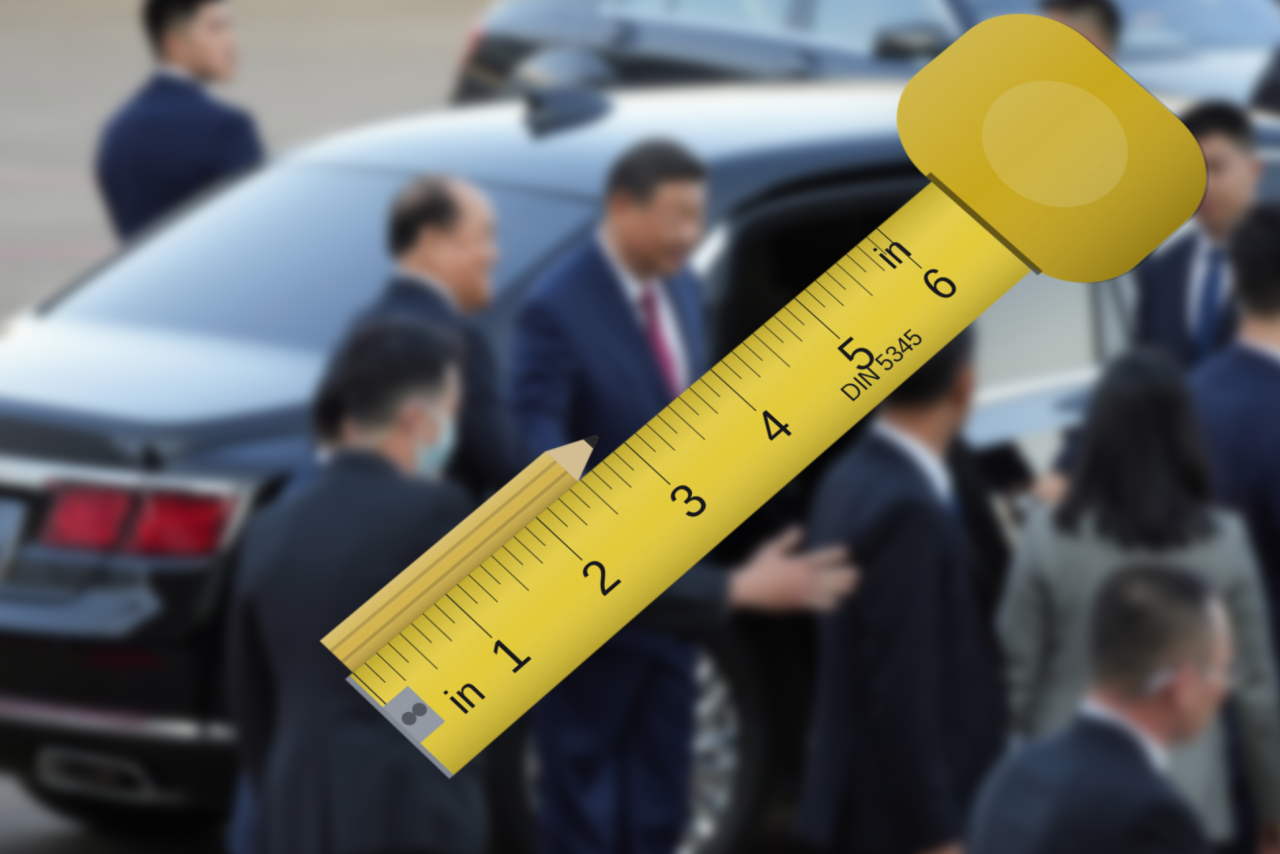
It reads 2.875,in
